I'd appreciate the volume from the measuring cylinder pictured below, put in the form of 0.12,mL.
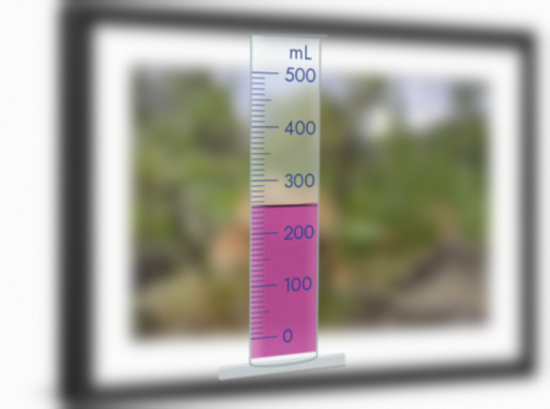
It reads 250,mL
